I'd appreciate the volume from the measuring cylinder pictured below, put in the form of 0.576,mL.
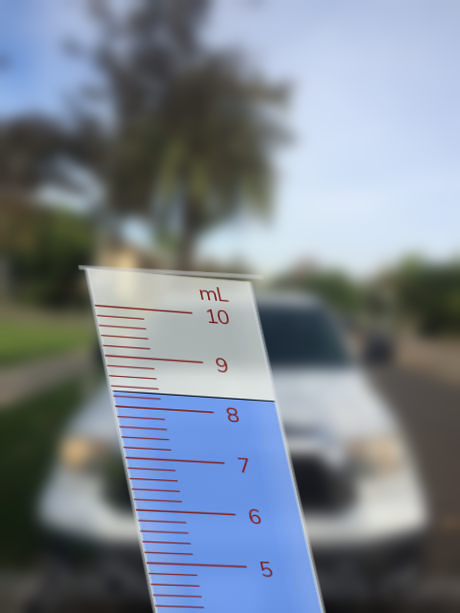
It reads 8.3,mL
